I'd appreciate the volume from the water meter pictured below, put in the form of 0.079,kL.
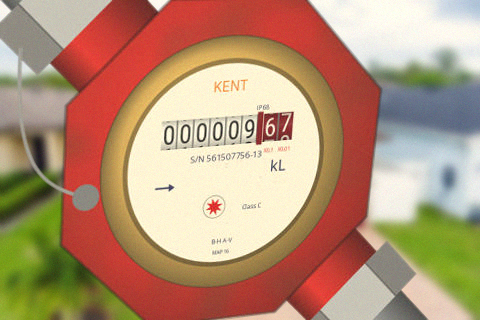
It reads 9.67,kL
